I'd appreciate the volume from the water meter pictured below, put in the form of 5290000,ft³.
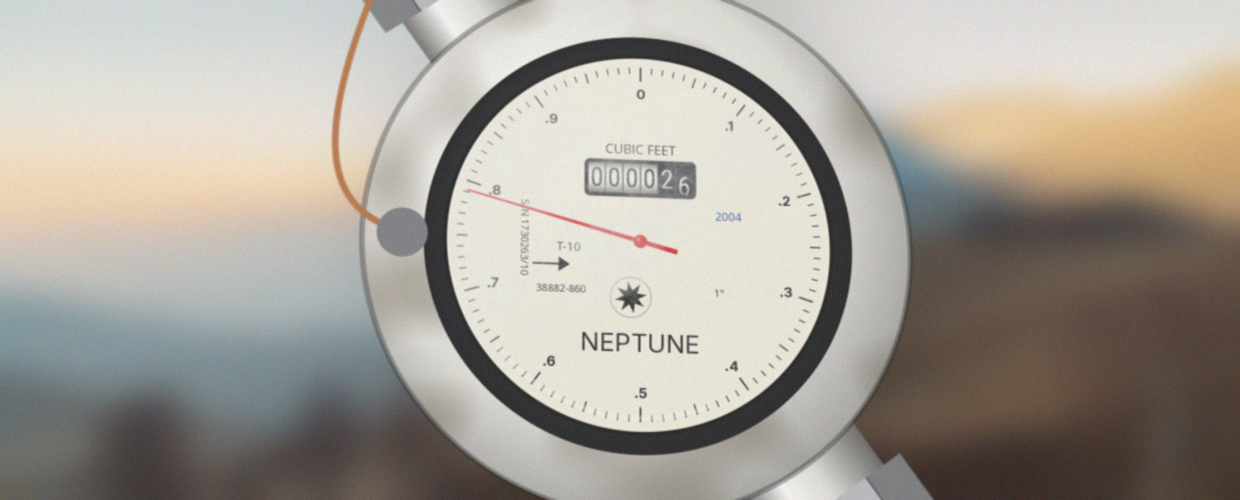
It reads 25.79,ft³
